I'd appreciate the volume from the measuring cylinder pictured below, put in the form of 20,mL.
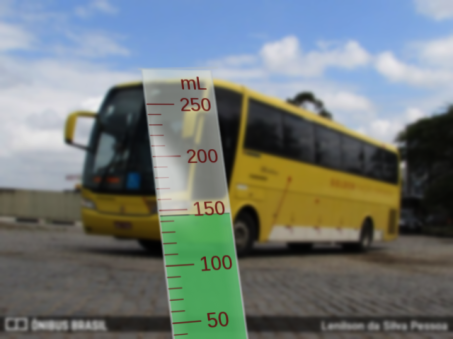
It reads 145,mL
